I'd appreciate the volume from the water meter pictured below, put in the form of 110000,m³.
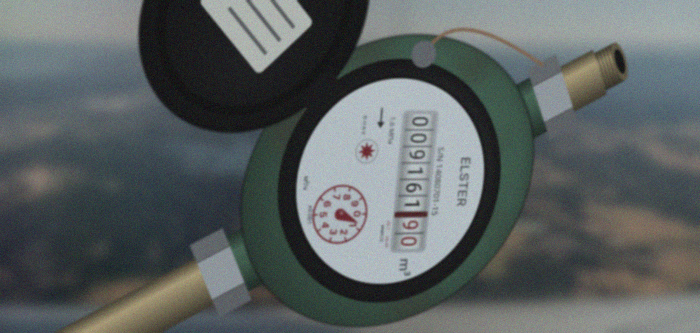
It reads 9161.900,m³
